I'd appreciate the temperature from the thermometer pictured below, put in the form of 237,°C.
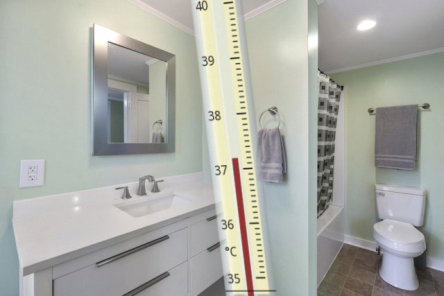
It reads 37.2,°C
